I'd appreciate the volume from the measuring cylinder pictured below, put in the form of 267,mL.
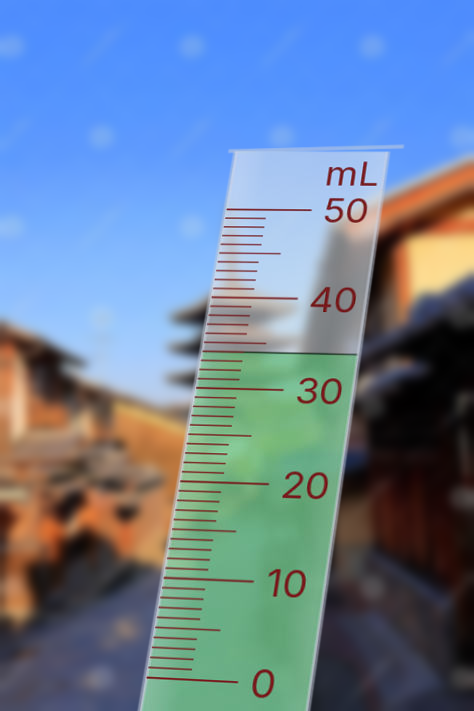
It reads 34,mL
